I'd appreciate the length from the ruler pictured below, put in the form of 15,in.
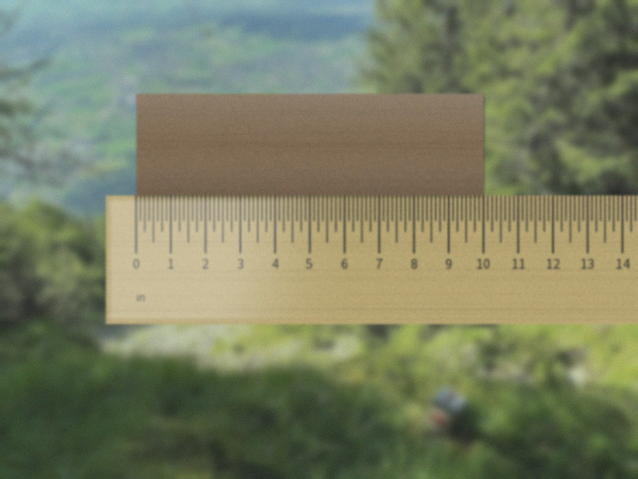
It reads 10,in
